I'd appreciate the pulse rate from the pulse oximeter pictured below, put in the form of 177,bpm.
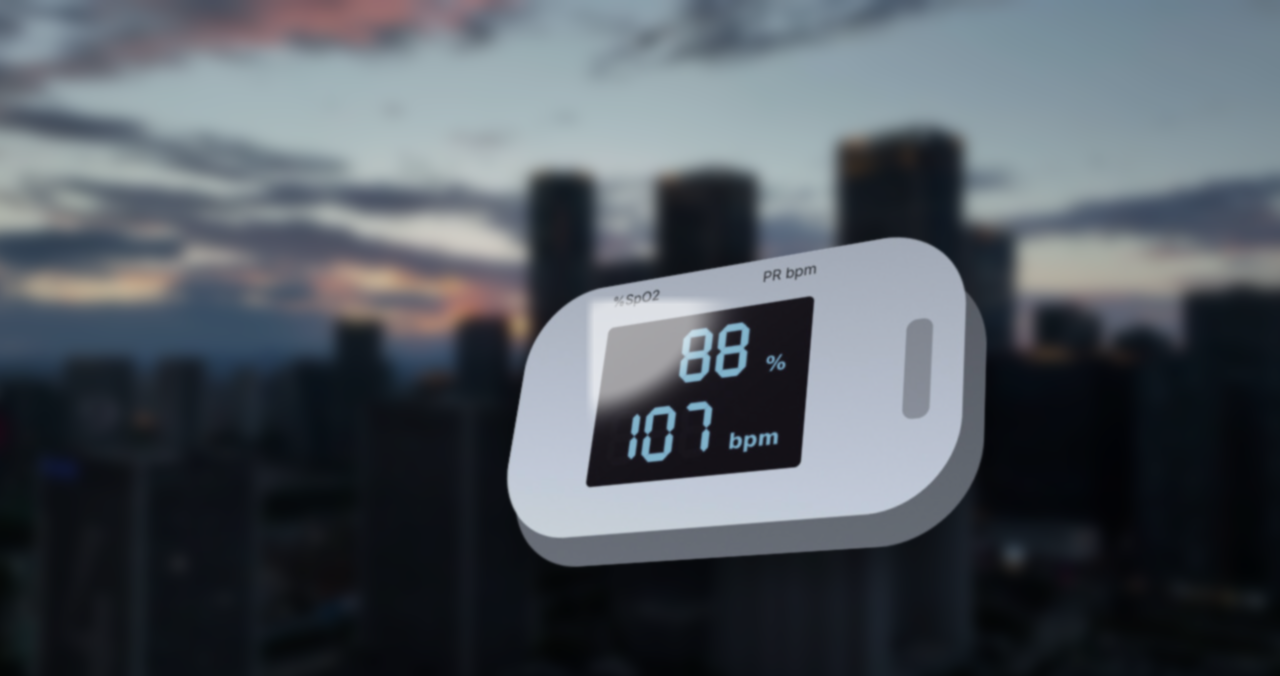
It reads 107,bpm
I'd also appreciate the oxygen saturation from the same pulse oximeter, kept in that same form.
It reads 88,%
